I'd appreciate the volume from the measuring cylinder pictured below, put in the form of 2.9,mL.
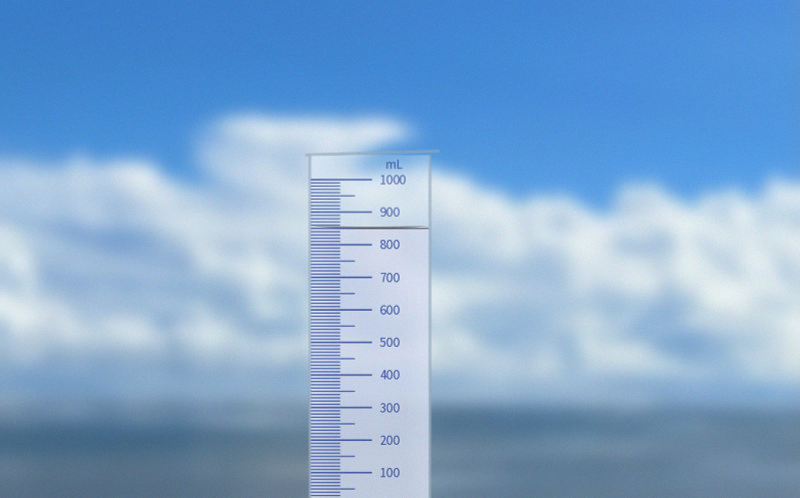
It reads 850,mL
